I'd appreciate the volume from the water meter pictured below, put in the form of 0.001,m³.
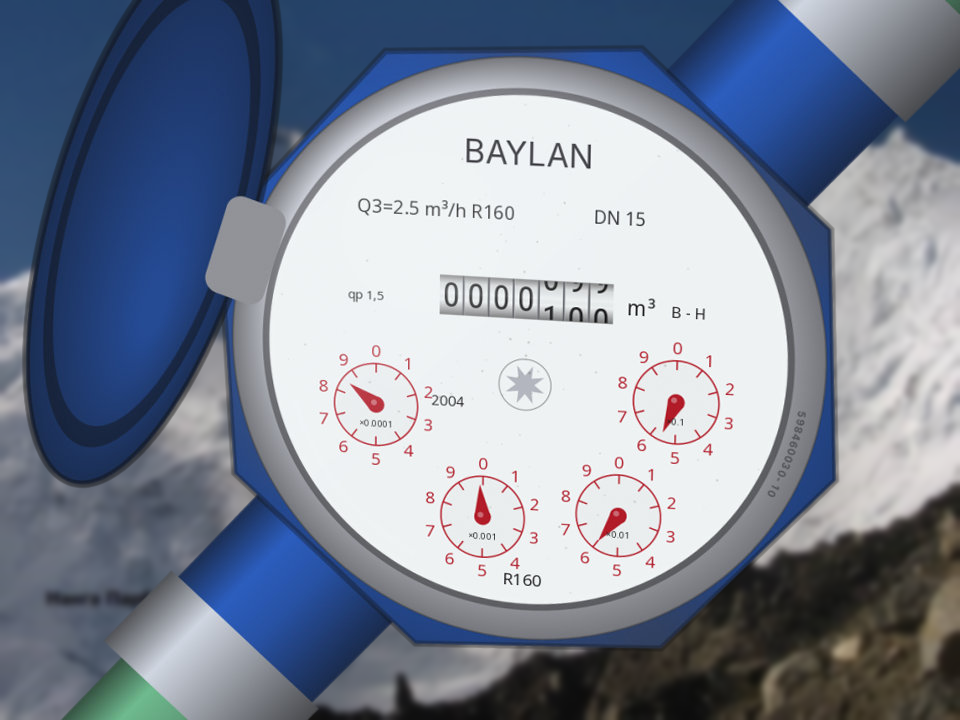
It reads 99.5598,m³
